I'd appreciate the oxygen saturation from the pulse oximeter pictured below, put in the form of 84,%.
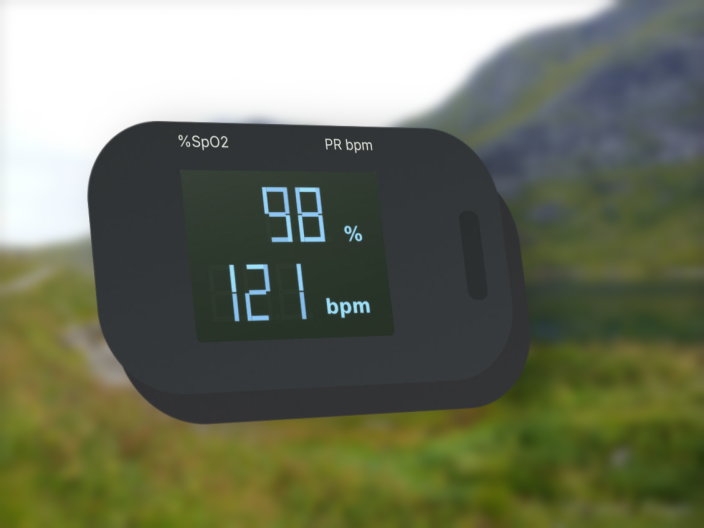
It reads 98,%
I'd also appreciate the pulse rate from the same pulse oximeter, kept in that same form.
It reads 121,bpm
